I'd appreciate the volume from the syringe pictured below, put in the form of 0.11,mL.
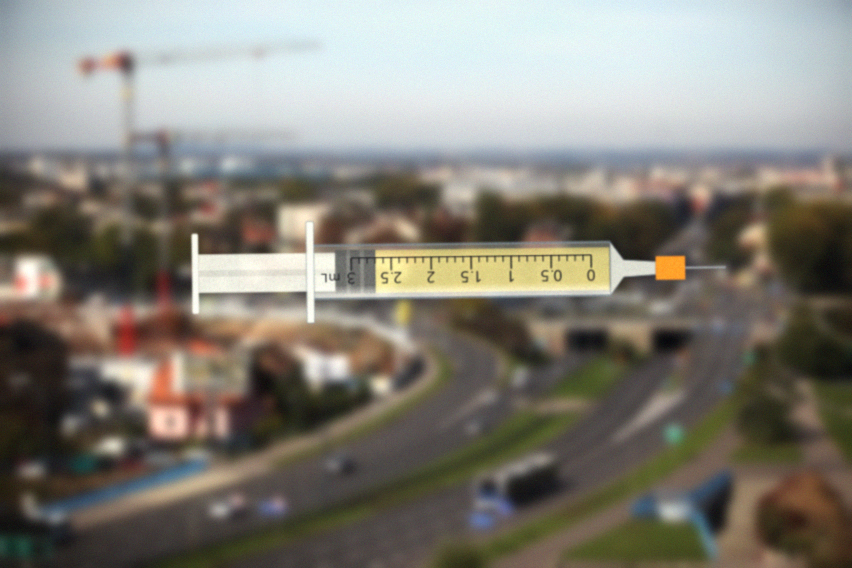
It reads 2.7,mL
